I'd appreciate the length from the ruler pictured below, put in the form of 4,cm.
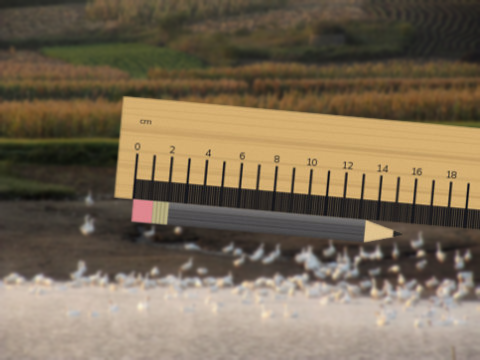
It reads 15.5,cm
